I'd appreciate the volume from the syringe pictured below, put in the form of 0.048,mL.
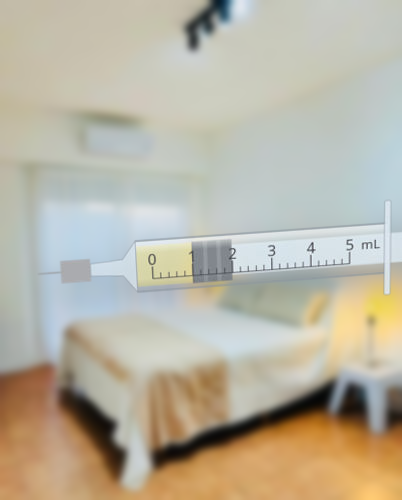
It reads 1,mL
